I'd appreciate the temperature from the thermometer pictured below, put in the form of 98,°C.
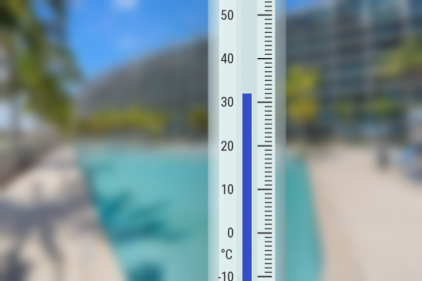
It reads 32,°C
